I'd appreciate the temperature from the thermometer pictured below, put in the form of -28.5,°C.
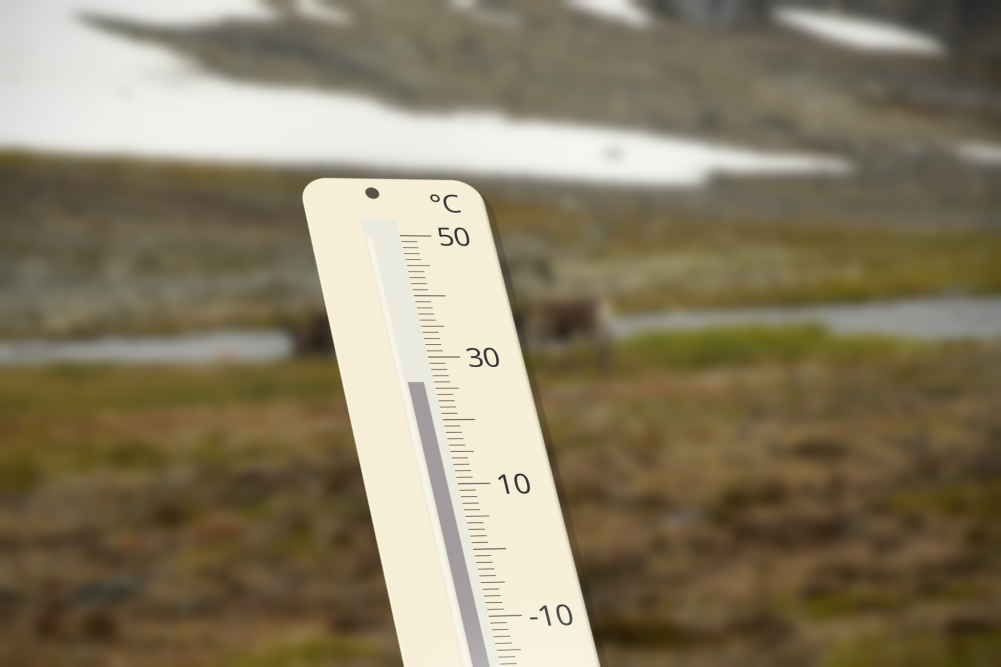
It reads 26,°C
